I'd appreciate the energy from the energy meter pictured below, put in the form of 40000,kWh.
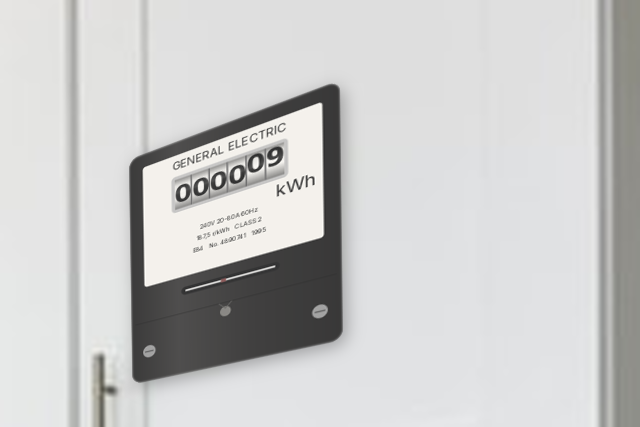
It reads 9,kWh
